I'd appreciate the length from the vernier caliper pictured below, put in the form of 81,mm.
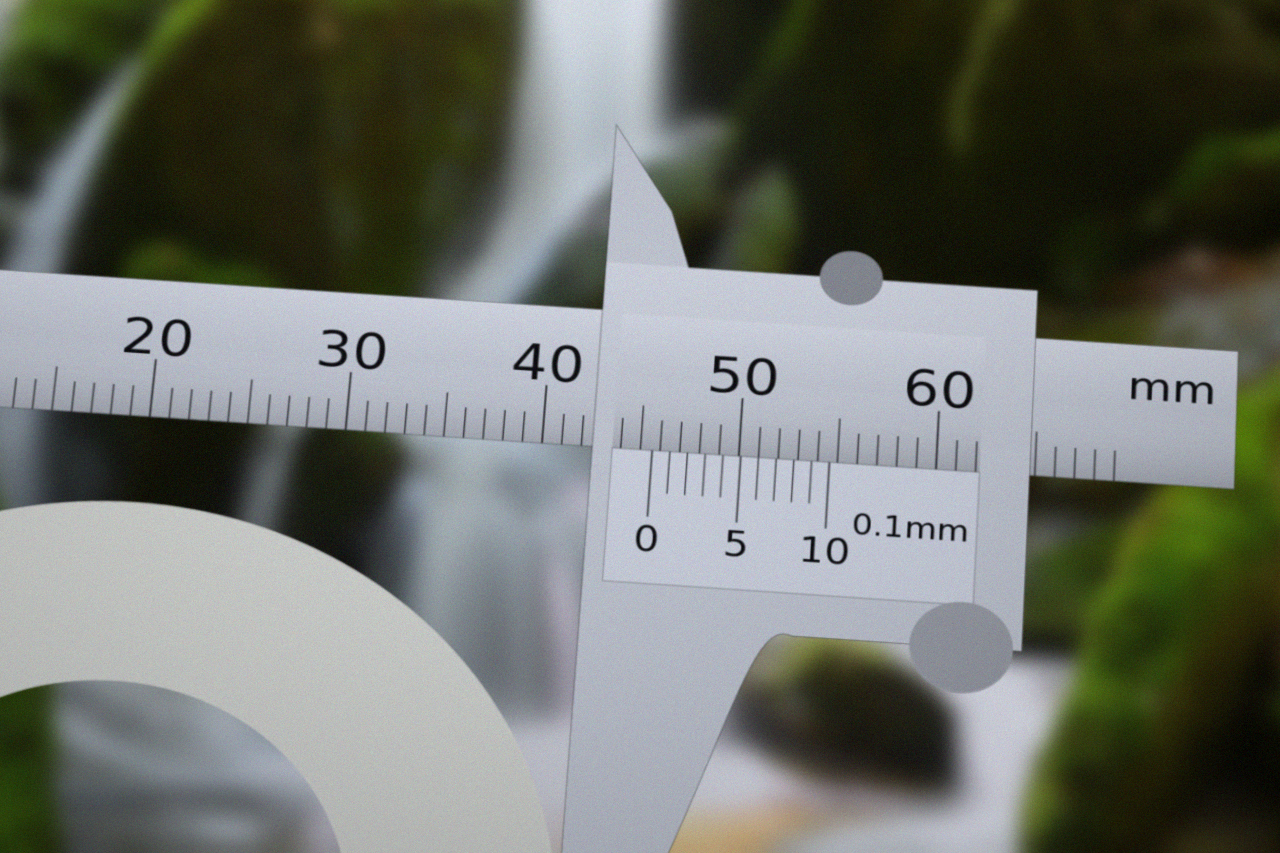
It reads 45.6,mm
